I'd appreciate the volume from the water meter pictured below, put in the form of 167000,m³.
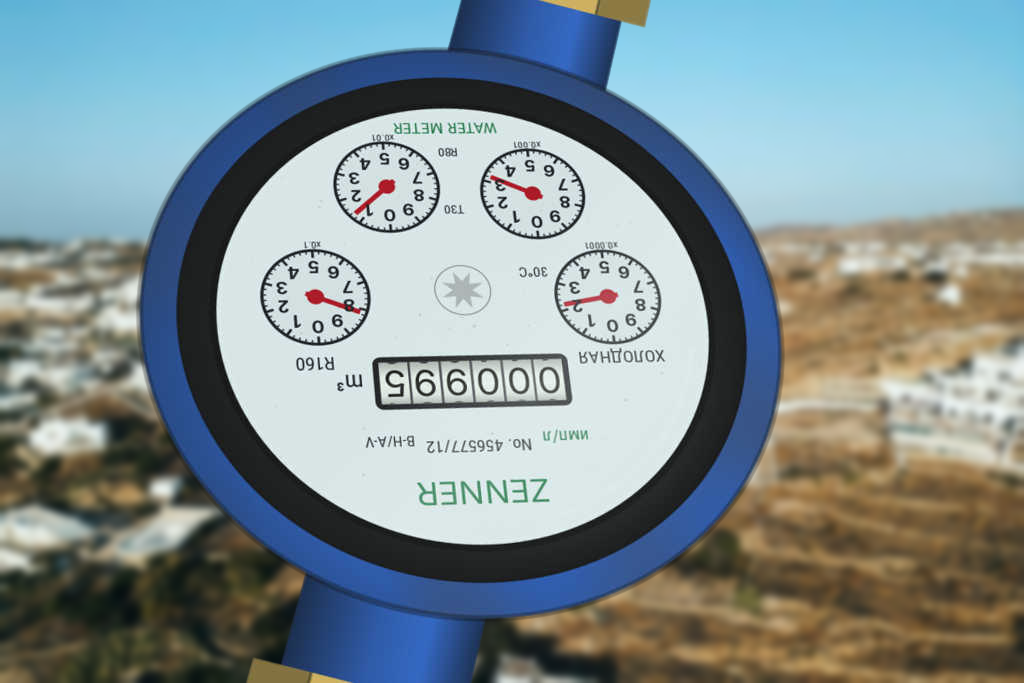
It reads 995.8132,m³
